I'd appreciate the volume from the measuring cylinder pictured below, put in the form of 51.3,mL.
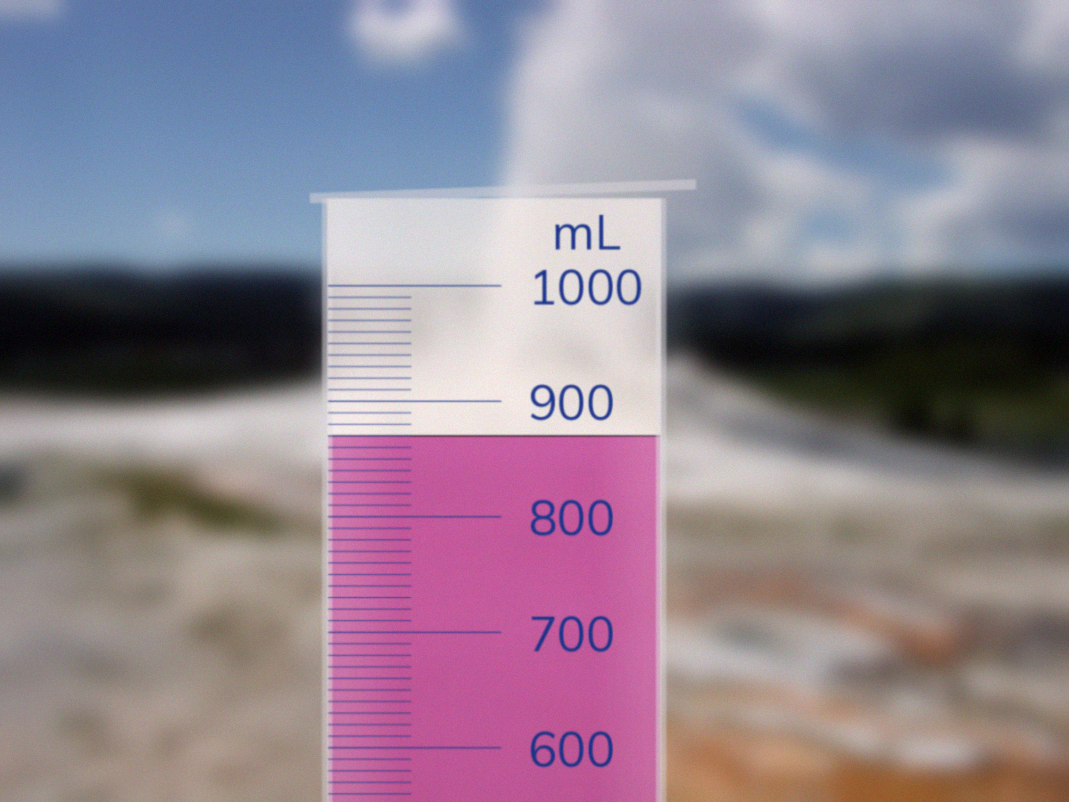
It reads 870,mL
